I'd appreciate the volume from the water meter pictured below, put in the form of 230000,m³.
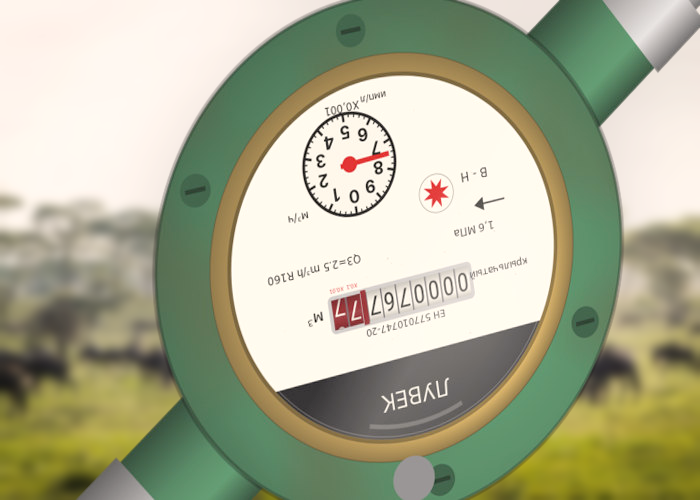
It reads 767.767,m³
